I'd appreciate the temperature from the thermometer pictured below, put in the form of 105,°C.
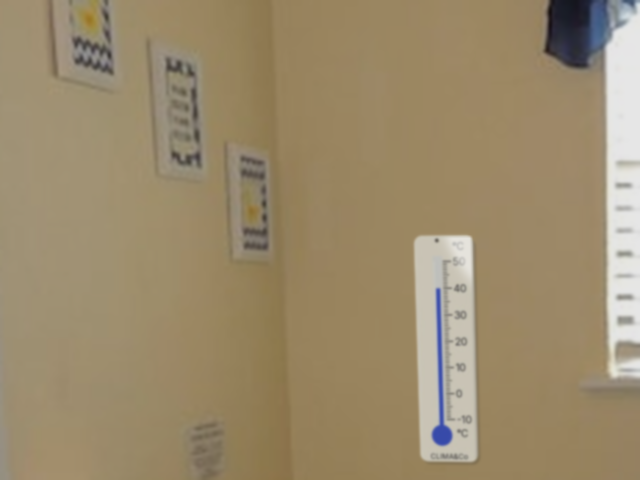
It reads 40,°C
